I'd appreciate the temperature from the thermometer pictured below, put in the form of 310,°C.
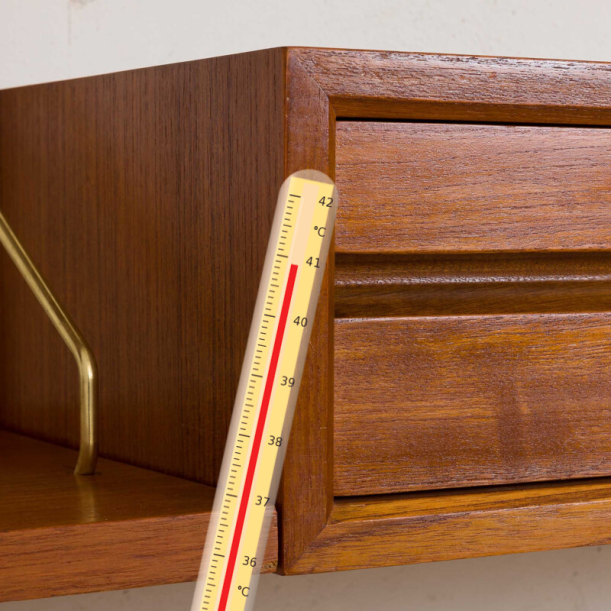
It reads 40.9,°C
